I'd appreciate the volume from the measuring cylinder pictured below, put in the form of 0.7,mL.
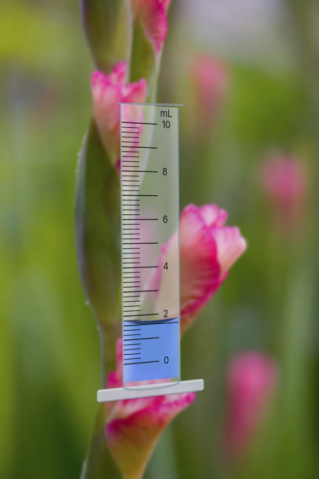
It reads 1.6,mL
